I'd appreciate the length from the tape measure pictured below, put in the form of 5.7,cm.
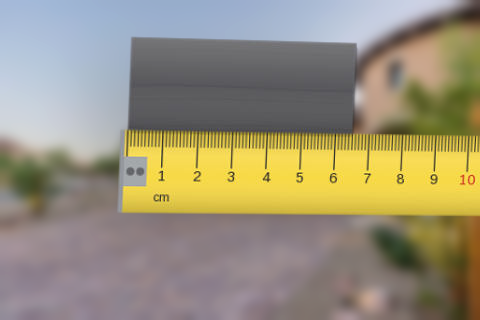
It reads 6.5,cm
